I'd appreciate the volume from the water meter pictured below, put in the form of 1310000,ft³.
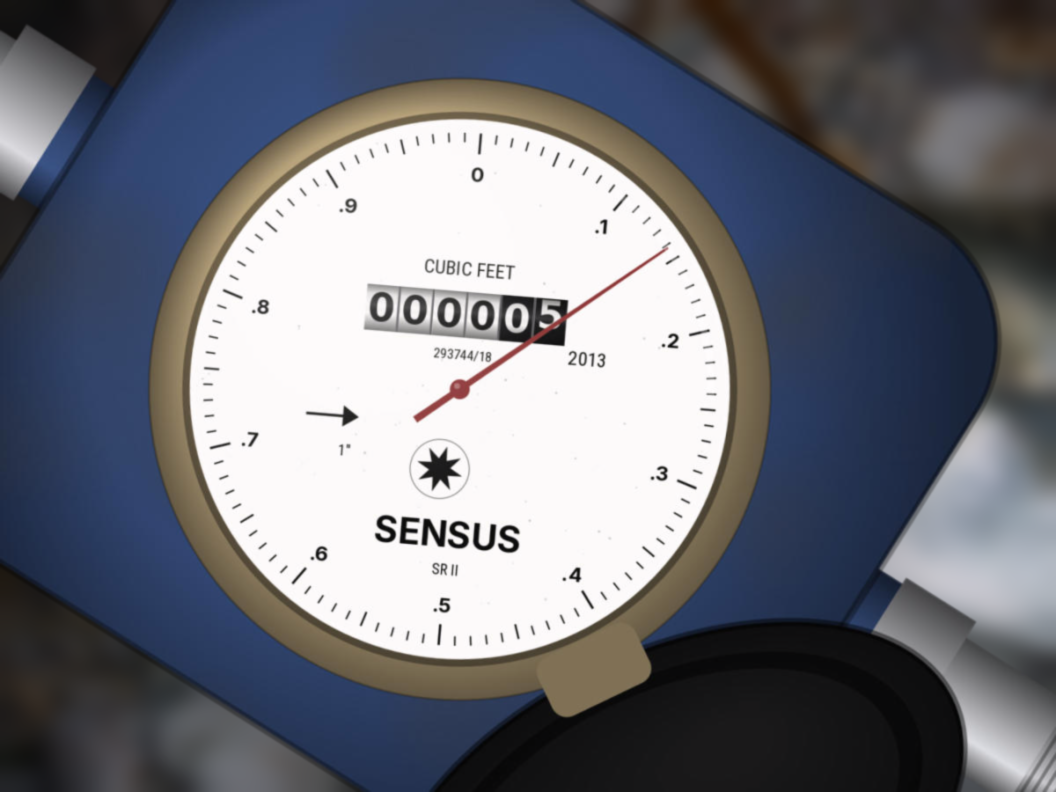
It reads 5.14,ft³
